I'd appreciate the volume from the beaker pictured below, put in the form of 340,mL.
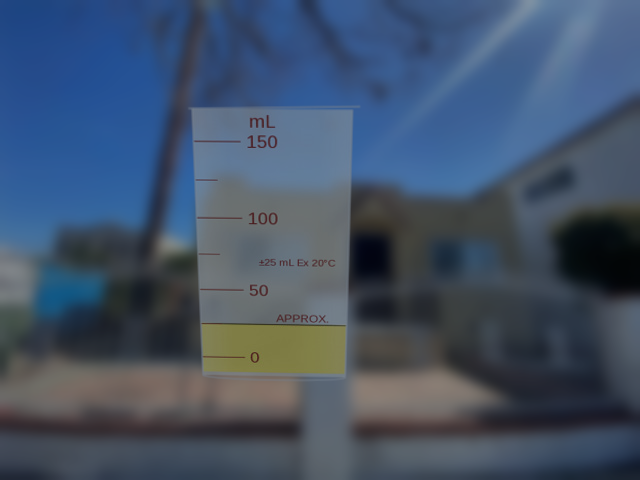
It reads 25,mL
